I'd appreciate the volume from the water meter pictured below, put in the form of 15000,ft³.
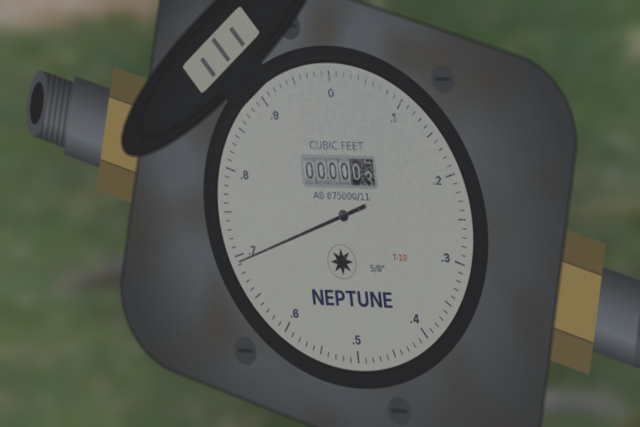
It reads 2.69,ft³
